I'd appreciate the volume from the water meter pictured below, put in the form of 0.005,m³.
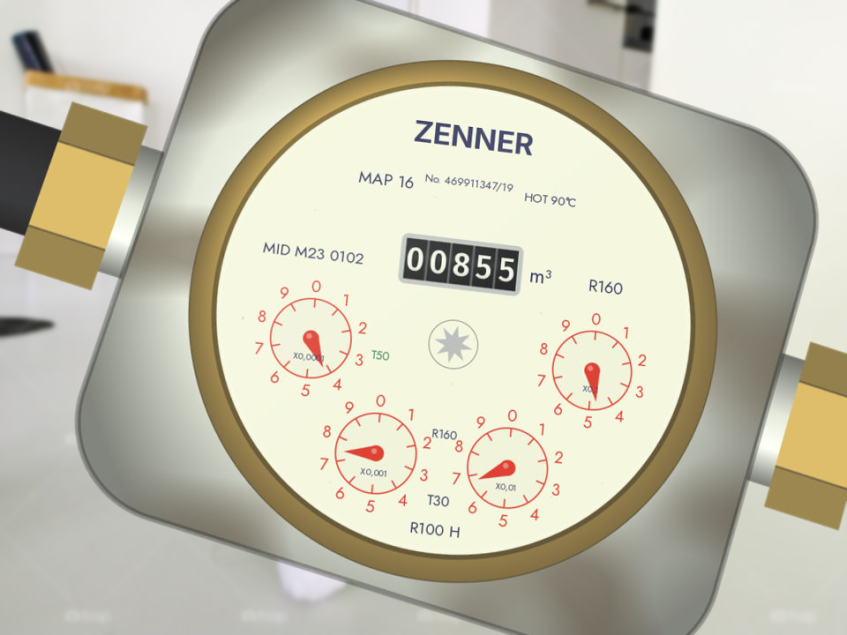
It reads 855.4674,m³
